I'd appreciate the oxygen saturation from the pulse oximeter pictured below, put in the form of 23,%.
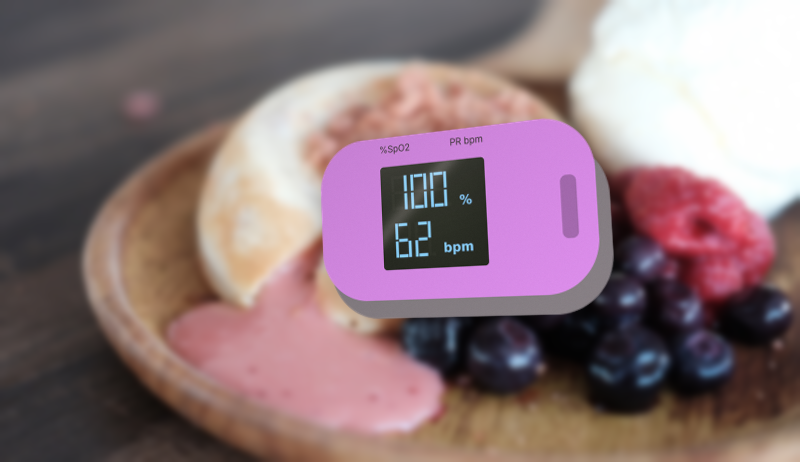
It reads 100,%
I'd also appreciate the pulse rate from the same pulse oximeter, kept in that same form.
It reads 62,bpm
